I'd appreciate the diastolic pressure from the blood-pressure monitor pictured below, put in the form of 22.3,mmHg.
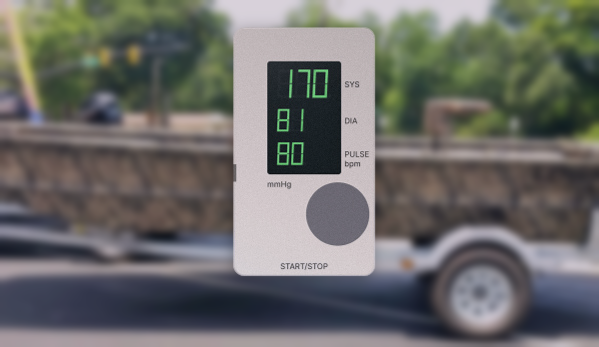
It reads 81,mmHg
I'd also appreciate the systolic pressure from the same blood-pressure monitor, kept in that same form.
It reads 170,mmHg
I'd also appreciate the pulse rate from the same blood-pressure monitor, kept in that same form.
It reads 80,bpm
